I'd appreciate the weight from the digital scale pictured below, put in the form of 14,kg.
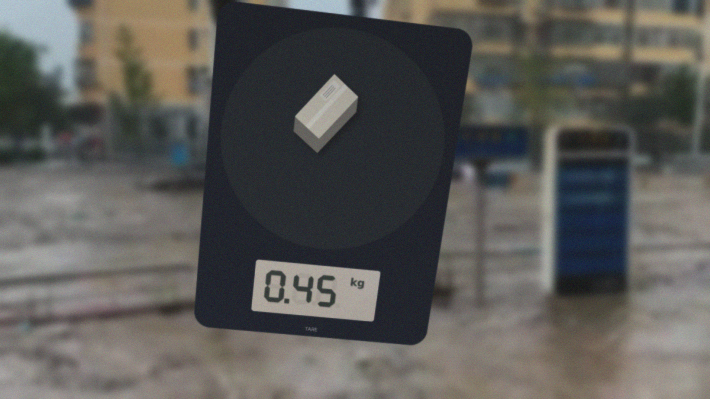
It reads 0.45,kg
